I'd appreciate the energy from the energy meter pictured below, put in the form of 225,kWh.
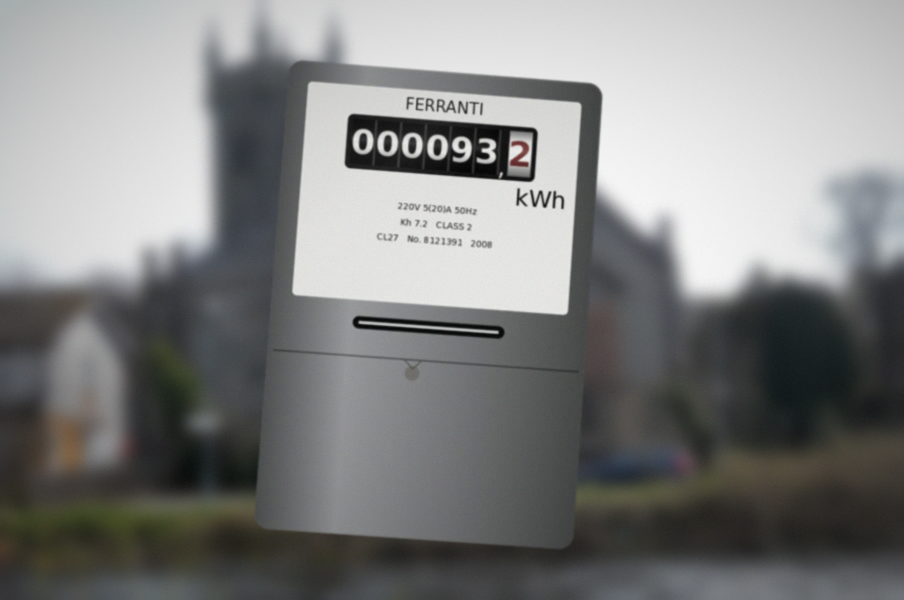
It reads 93.2,kWh
